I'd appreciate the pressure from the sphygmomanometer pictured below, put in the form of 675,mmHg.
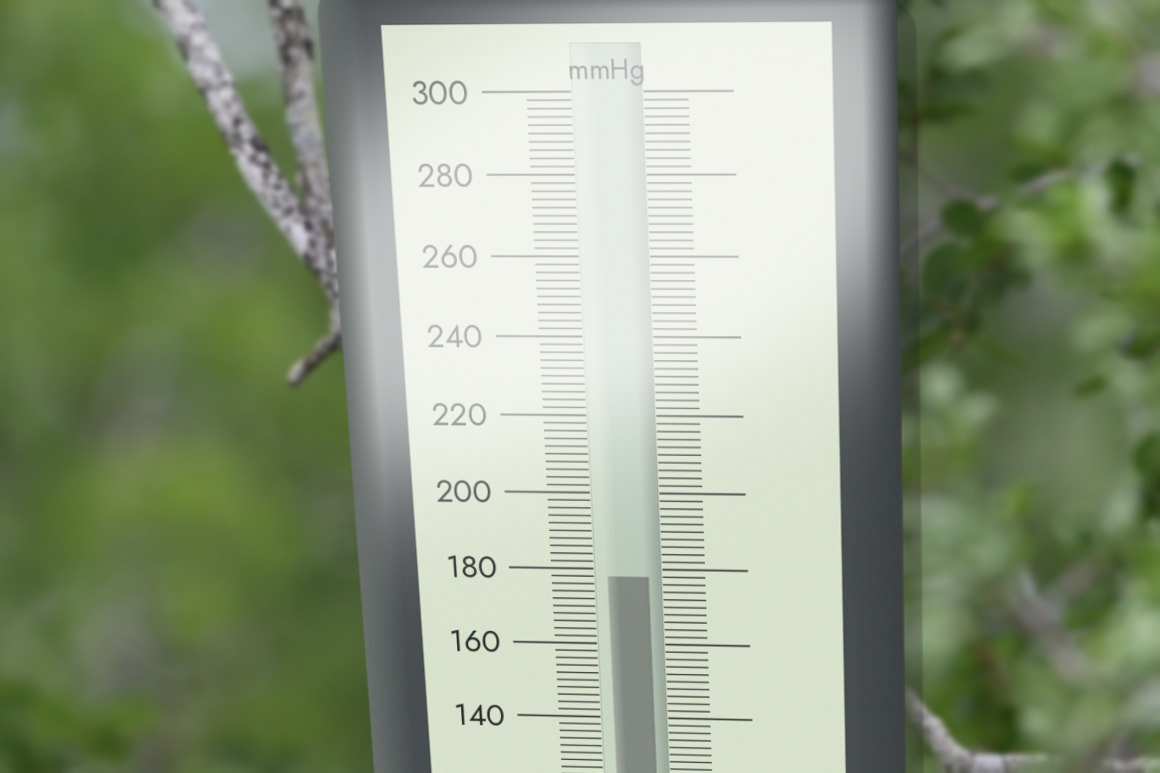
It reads 178,mmHg
